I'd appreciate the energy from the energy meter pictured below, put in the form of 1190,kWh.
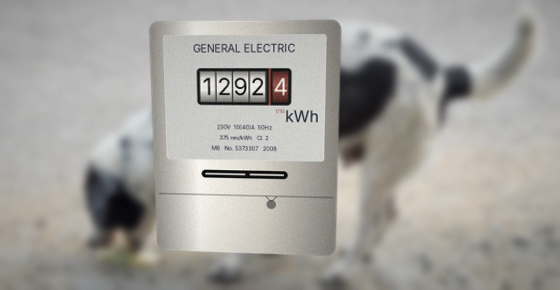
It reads 1292.4,kWh
